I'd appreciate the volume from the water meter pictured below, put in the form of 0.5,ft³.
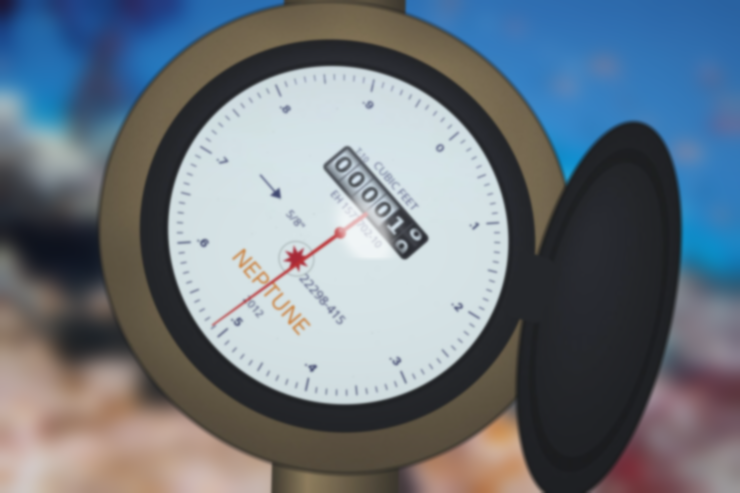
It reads 18.51,ft³
